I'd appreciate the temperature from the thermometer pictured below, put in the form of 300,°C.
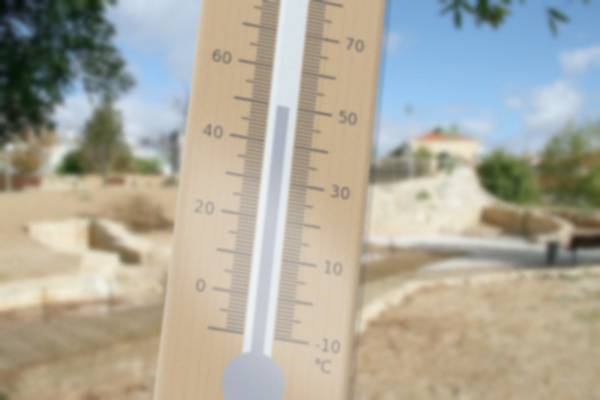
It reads 50,°C
